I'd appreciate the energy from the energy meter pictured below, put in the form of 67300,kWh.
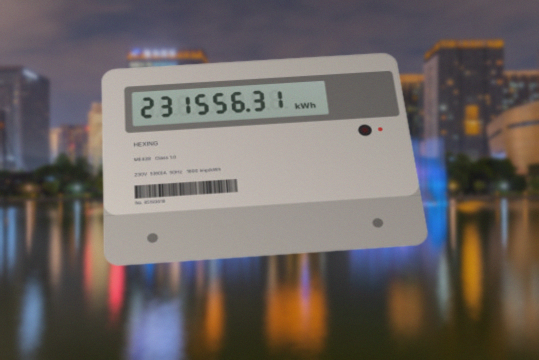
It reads 231556.31,kWh
